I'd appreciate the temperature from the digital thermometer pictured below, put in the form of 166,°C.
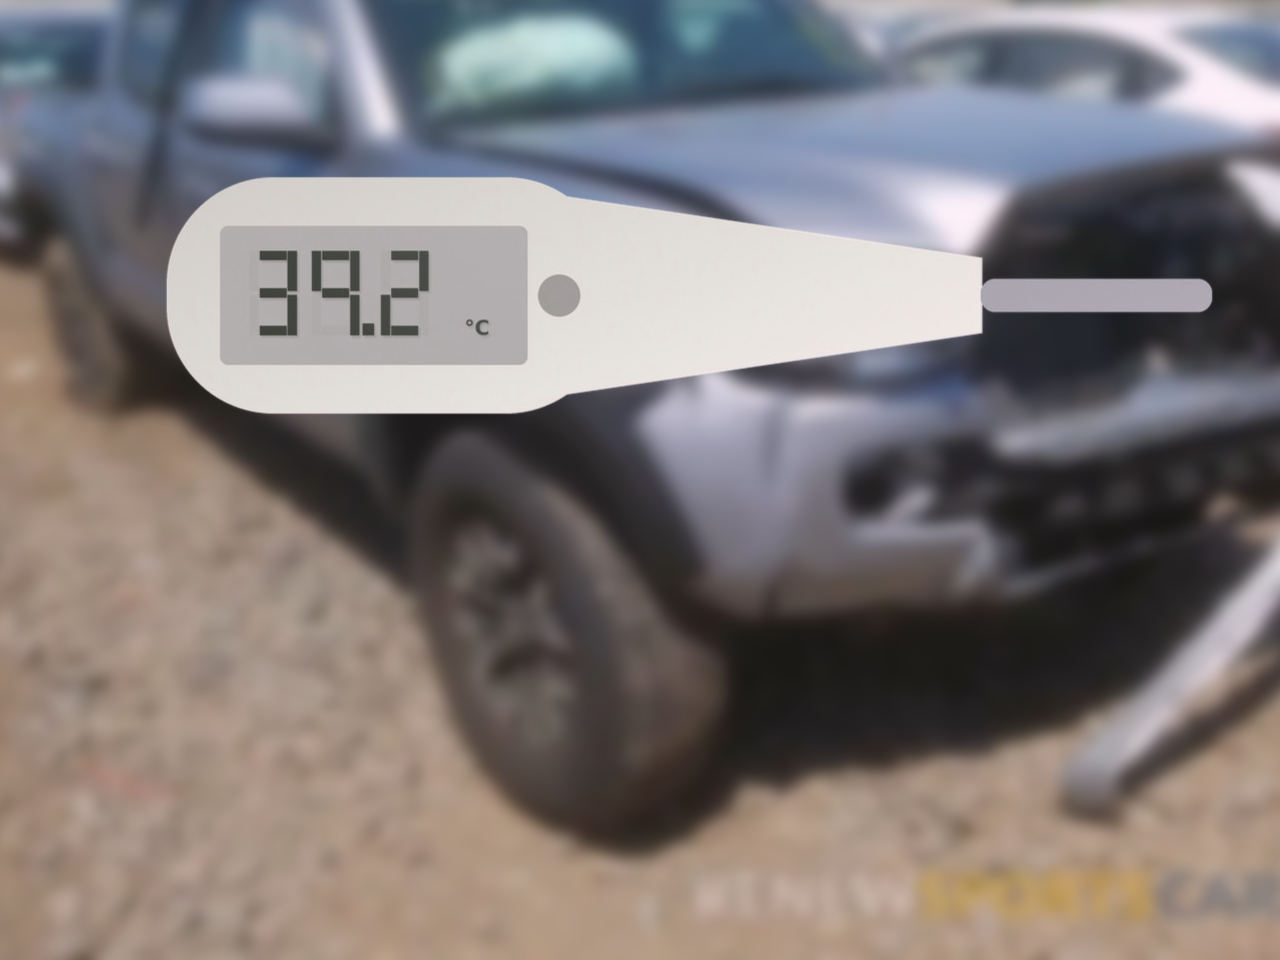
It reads 39.2,°C
